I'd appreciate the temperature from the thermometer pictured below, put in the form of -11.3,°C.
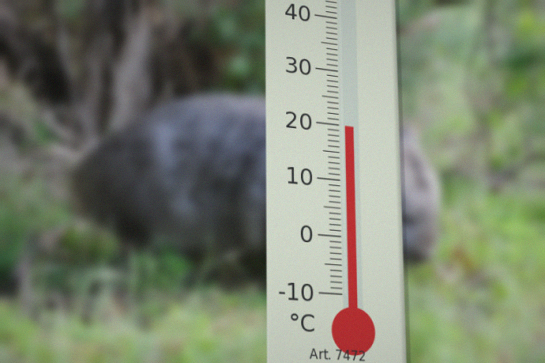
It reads 20,°C
